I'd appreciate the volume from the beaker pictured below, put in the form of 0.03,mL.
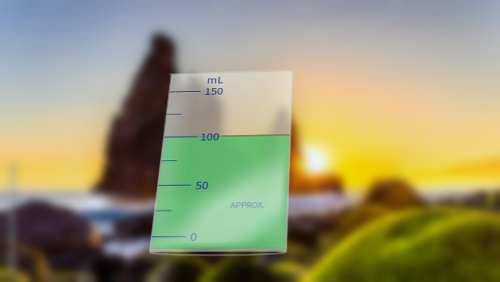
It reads 100,mL
